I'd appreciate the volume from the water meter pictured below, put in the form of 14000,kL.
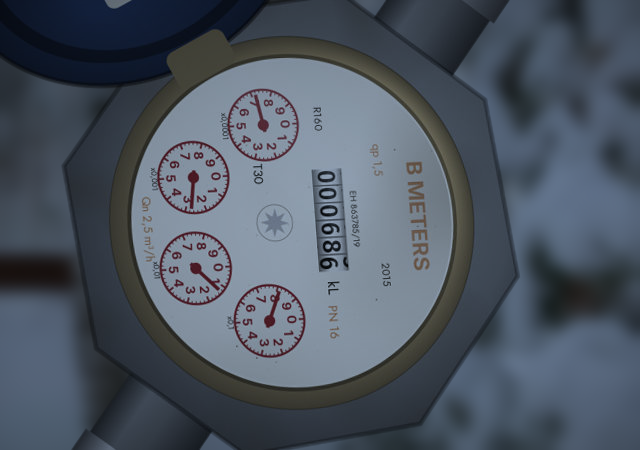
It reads 685.8127,kL
